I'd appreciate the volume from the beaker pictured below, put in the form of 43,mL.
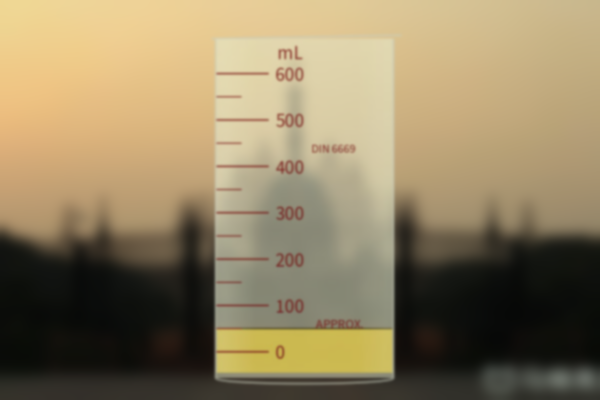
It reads 50,mL
